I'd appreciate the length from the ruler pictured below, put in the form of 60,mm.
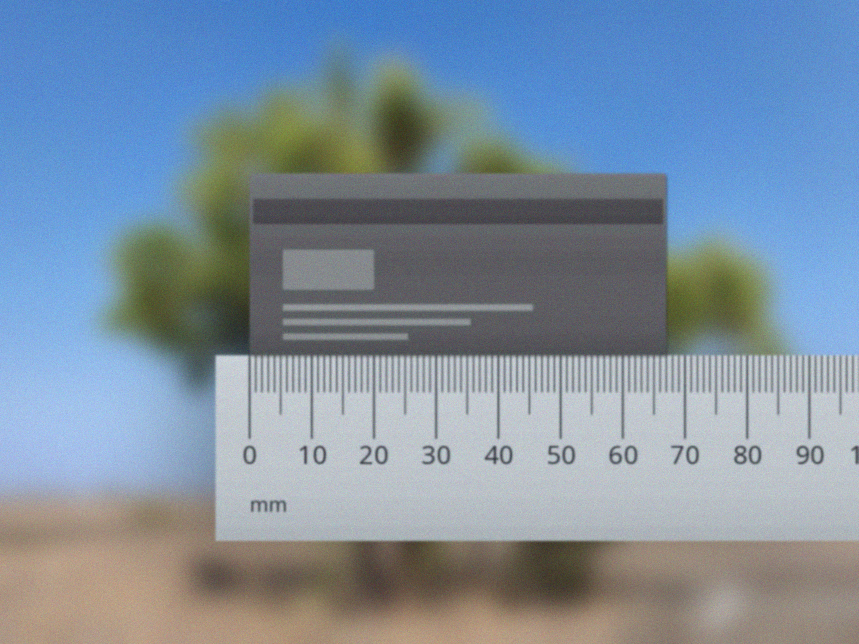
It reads 67,mm
